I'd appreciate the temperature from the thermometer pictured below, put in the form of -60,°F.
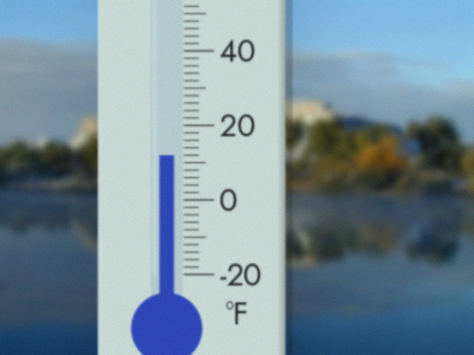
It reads 12,°F
